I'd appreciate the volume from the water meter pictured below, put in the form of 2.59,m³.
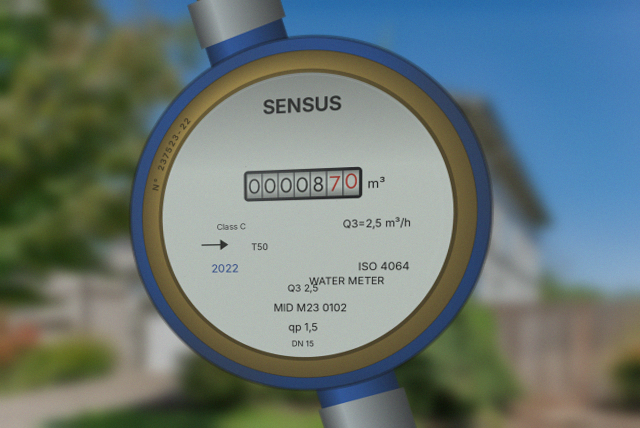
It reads 8.70,m³
